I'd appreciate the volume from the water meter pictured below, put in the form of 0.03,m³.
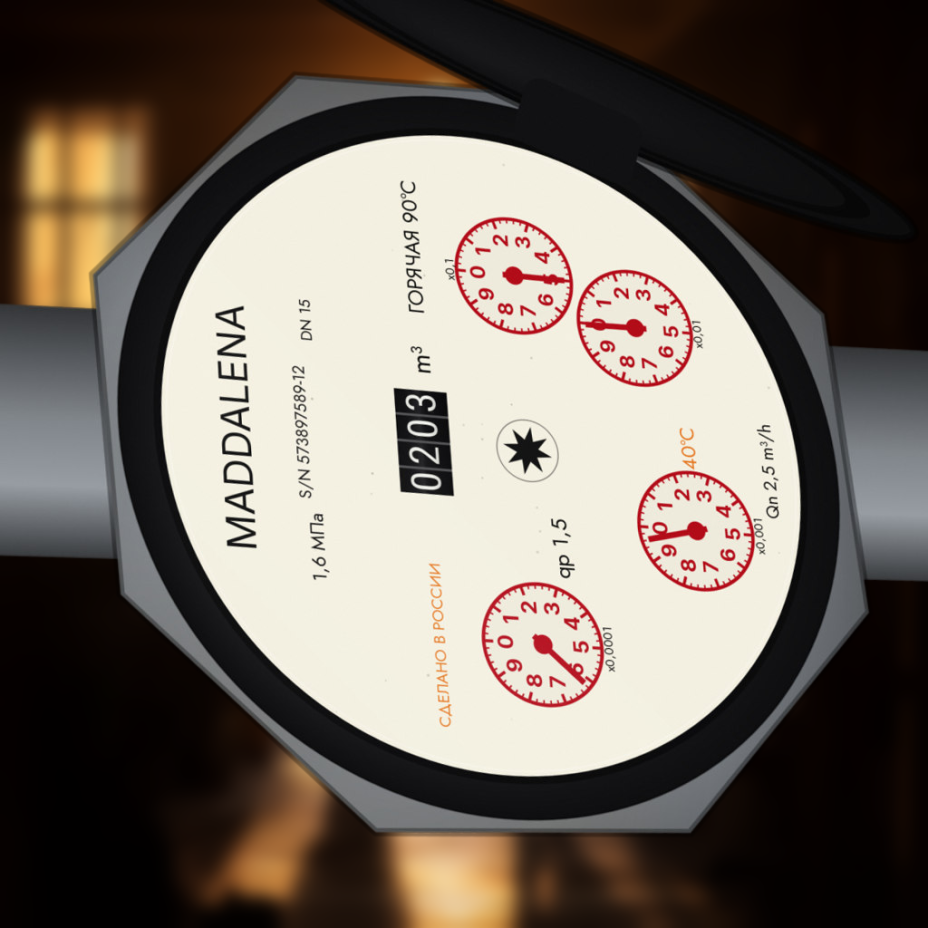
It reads 203.4996,m³
